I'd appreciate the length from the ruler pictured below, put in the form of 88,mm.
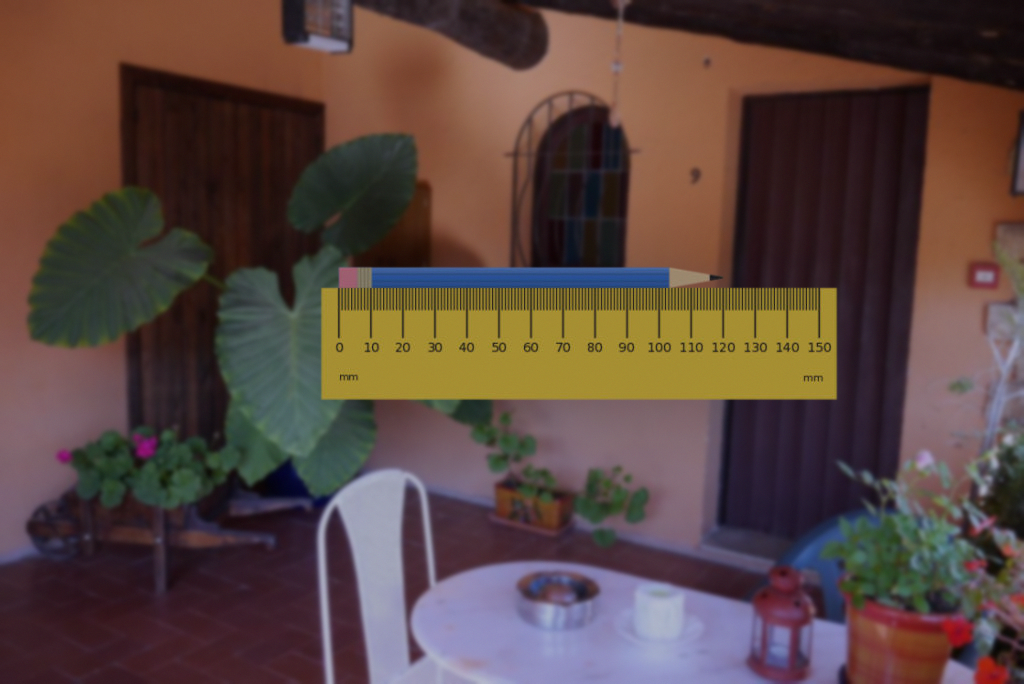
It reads 120,mm
